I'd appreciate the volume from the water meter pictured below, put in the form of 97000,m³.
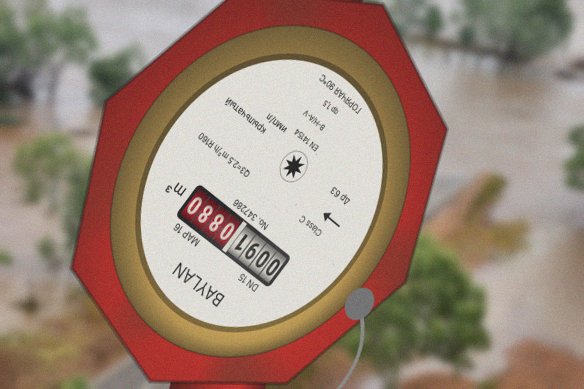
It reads 91.0880,m³
